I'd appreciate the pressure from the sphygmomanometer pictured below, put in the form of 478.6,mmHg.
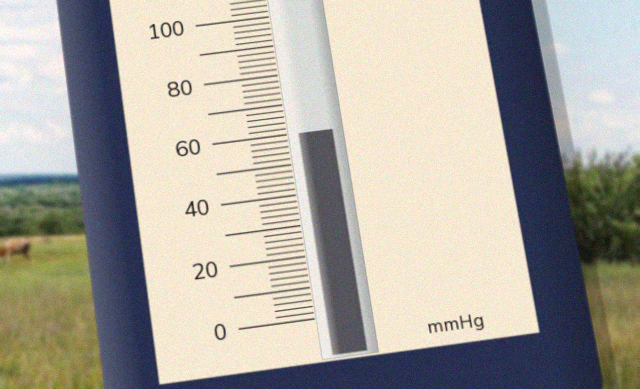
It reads 60,mmHg
